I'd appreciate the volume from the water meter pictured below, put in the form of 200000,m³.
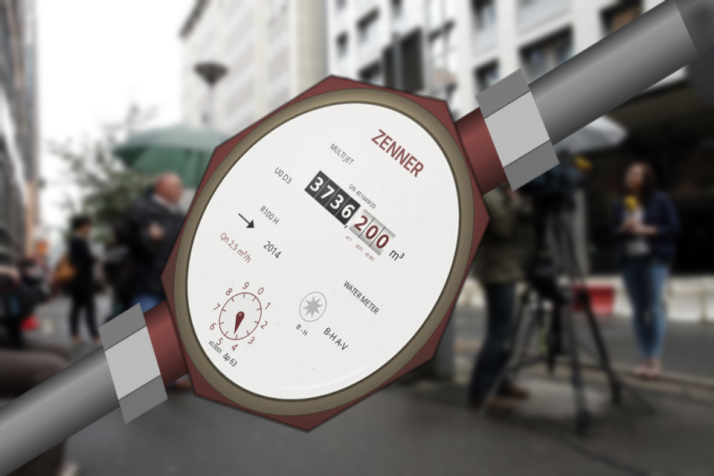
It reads 3736.2004,m³
